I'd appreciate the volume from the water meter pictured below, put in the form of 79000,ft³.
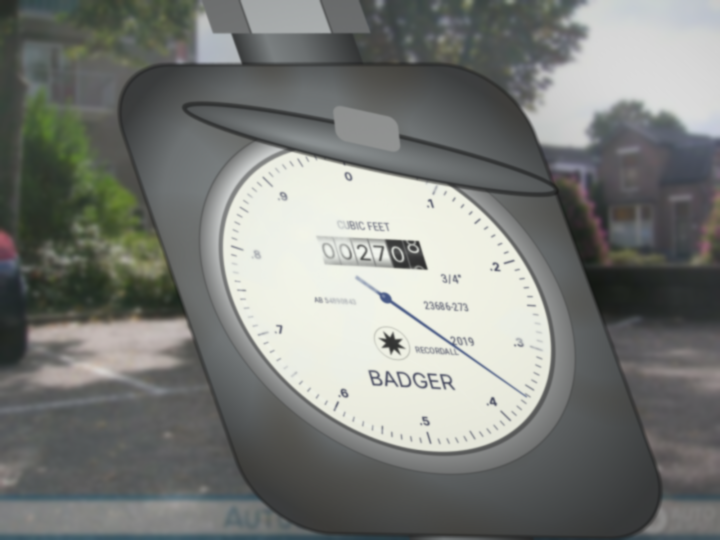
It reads 2708.36,ft³
